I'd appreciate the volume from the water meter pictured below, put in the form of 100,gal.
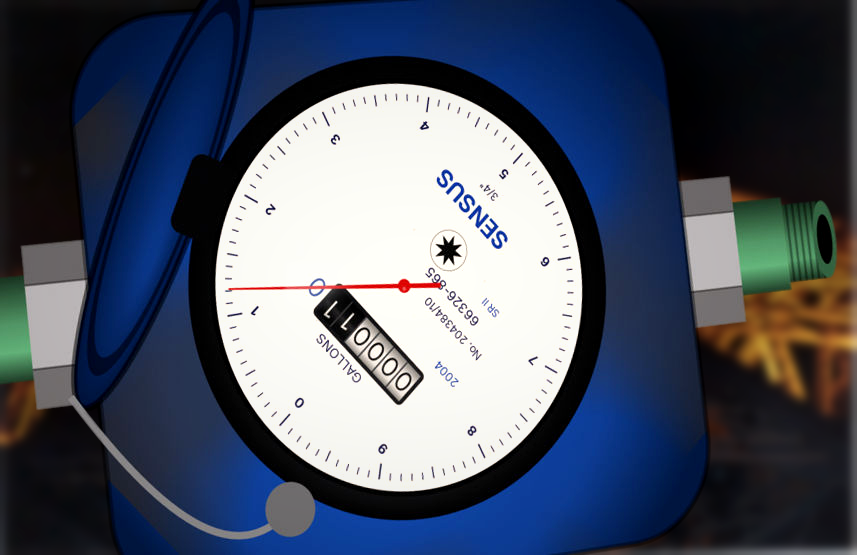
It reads 111.2,gal
